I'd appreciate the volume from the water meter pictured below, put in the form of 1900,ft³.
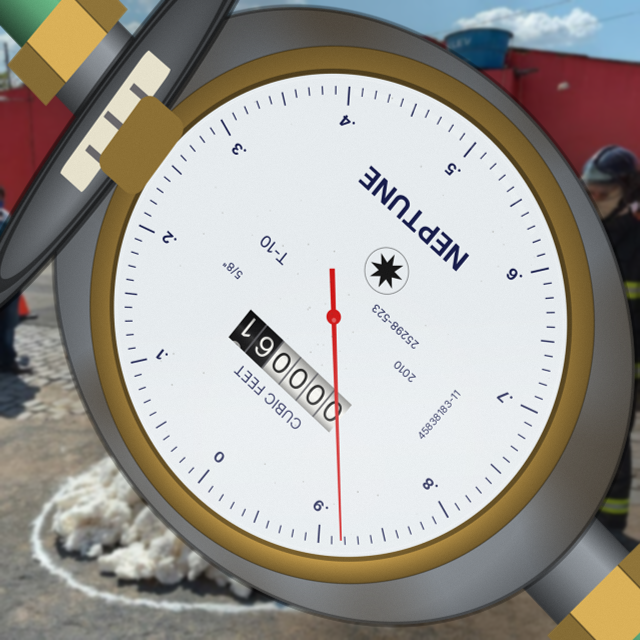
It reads 60.88,ft³
